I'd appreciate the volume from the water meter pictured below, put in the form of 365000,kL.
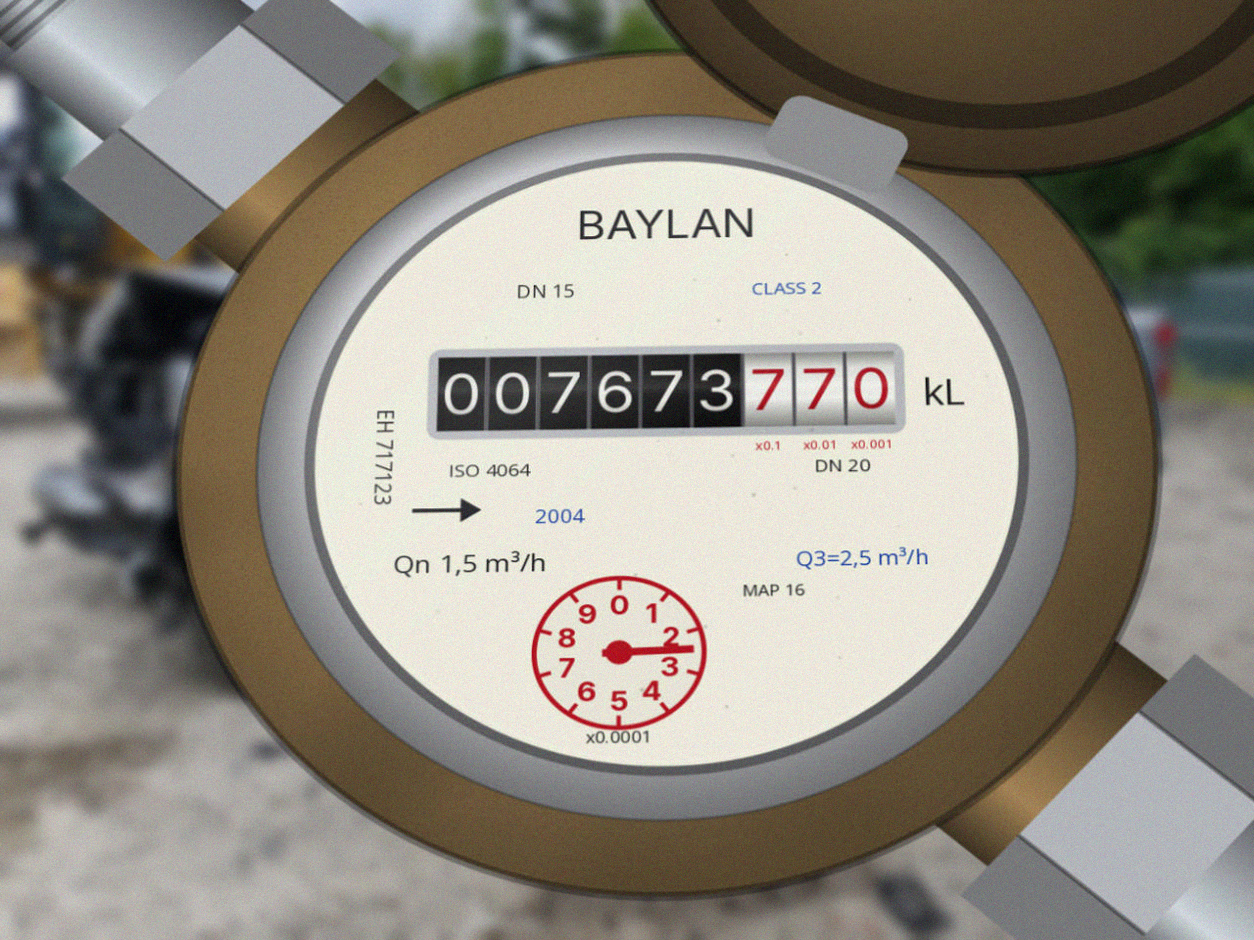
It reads 7673.7702,kL
